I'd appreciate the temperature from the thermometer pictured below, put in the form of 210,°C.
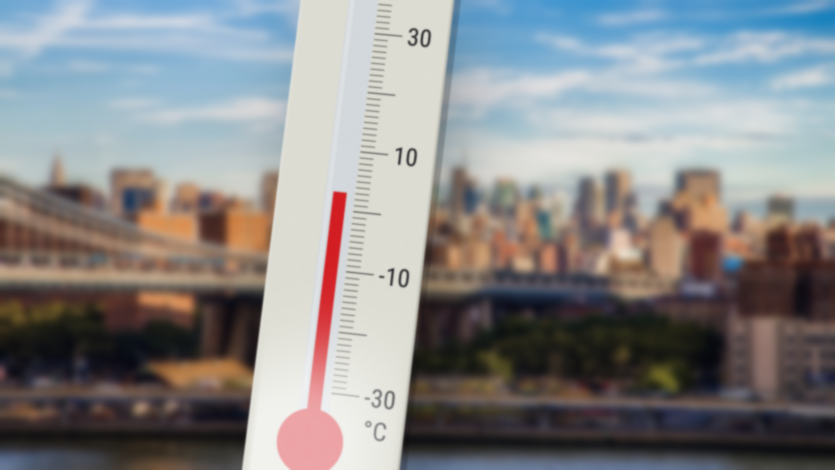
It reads 3,°C
